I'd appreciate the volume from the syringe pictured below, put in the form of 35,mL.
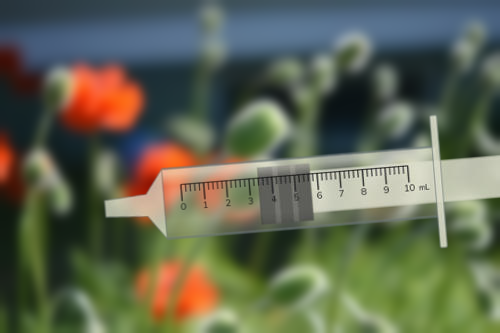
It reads 3.4,mL
